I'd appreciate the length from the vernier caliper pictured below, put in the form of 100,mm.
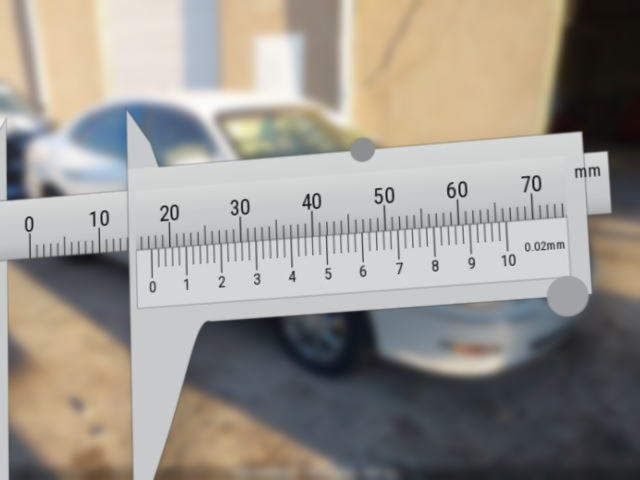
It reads 17.4,mm
